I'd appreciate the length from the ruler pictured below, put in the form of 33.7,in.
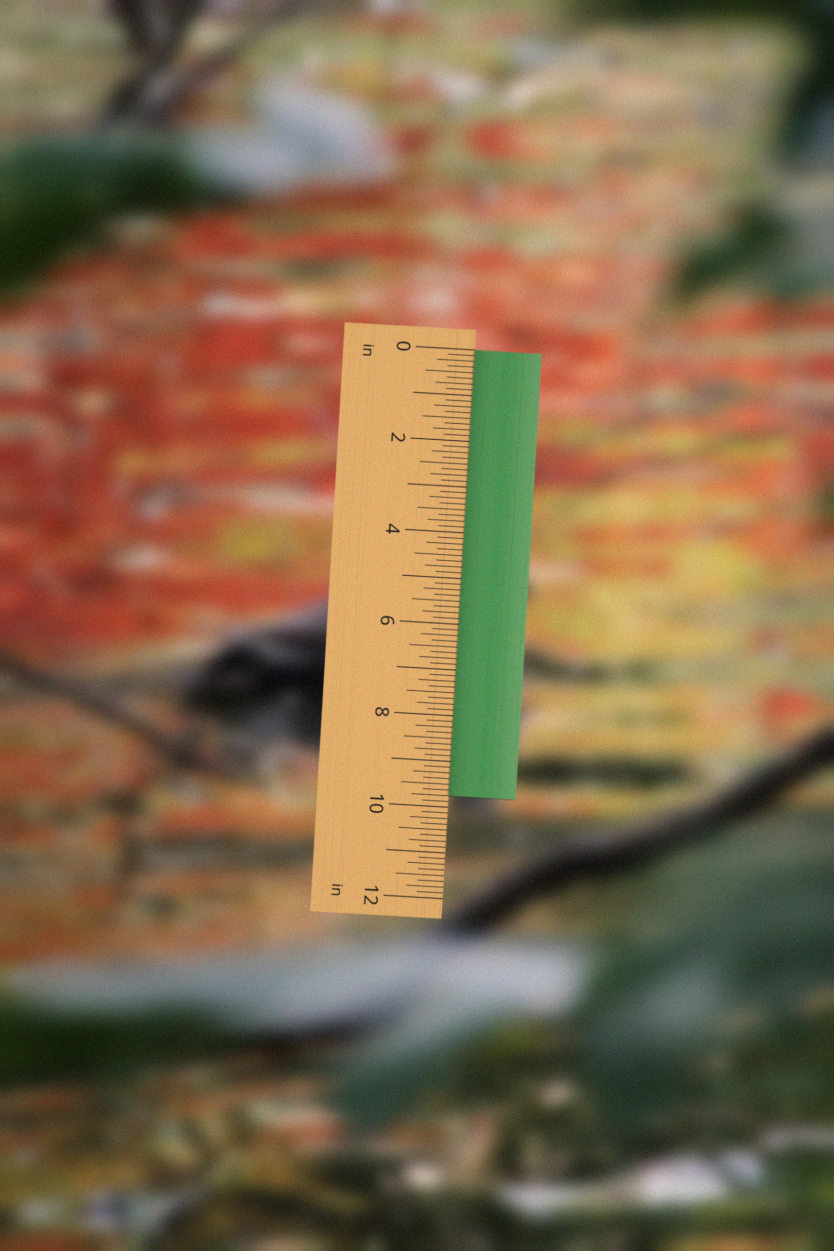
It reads 9.75,in
